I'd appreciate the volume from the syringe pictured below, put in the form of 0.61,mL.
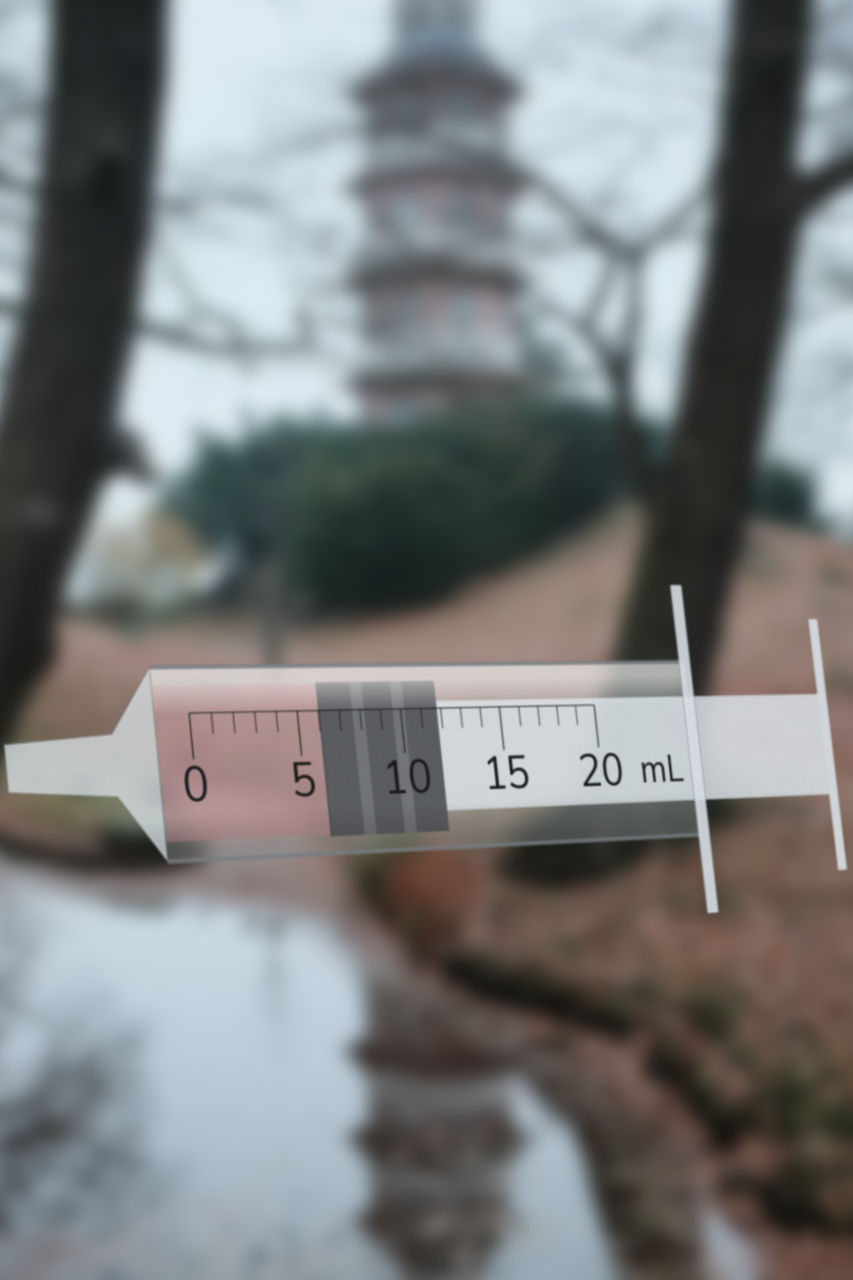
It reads 6,mL
